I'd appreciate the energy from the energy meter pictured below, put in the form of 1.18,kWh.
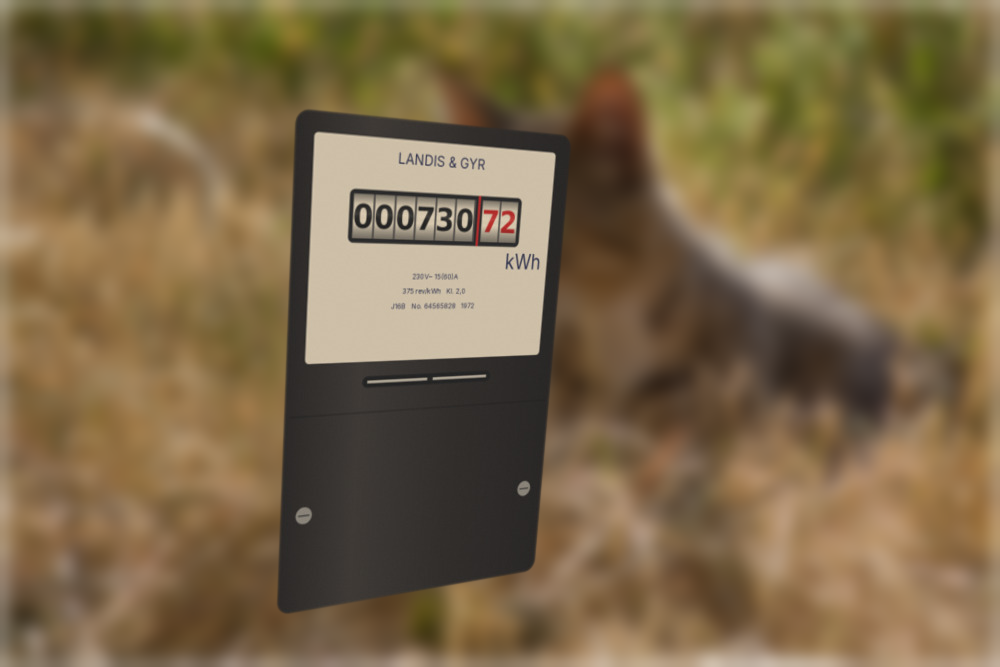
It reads 730.72,kWh
